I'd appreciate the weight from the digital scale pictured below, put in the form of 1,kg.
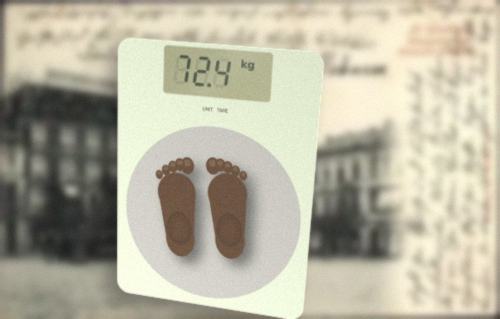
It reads 72.4,kg
